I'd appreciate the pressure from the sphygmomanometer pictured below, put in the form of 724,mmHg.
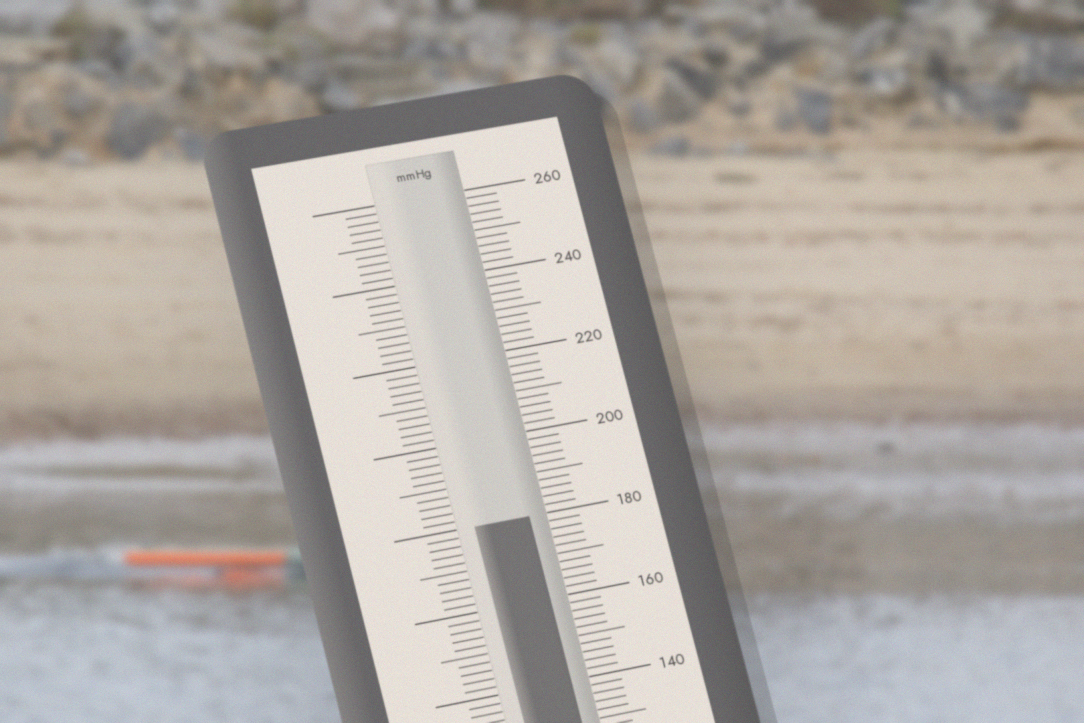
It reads 180,mmHg
